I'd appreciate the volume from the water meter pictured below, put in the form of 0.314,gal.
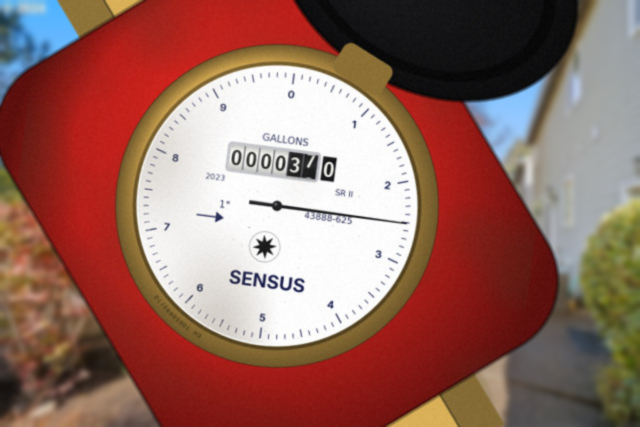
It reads 372.5,gal
